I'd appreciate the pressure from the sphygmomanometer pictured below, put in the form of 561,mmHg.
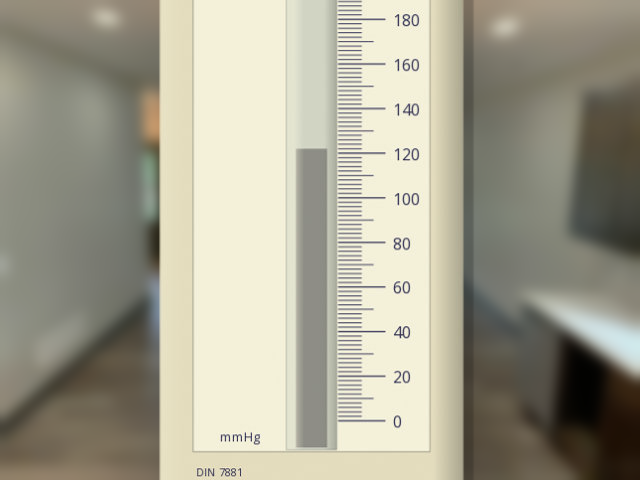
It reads 122,mmHg
